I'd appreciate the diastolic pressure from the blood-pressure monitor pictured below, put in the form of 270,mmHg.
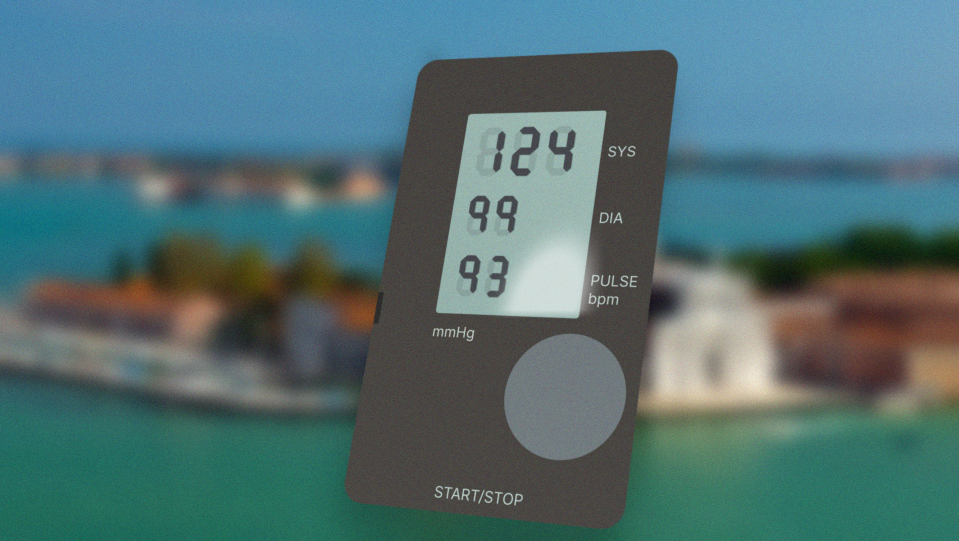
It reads 99,mmHg
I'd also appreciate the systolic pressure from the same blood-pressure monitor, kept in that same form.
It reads 124,mmHg
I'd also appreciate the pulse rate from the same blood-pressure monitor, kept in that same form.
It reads 93,bpm
